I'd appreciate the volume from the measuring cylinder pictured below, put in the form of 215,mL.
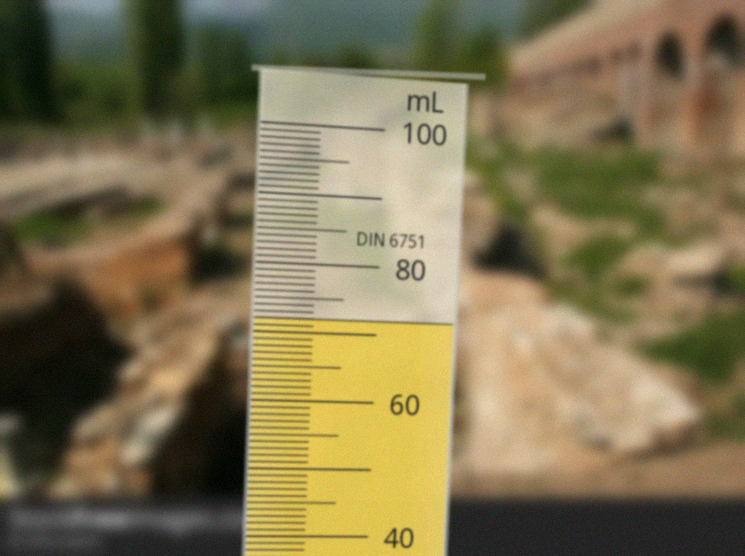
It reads 72,mL
